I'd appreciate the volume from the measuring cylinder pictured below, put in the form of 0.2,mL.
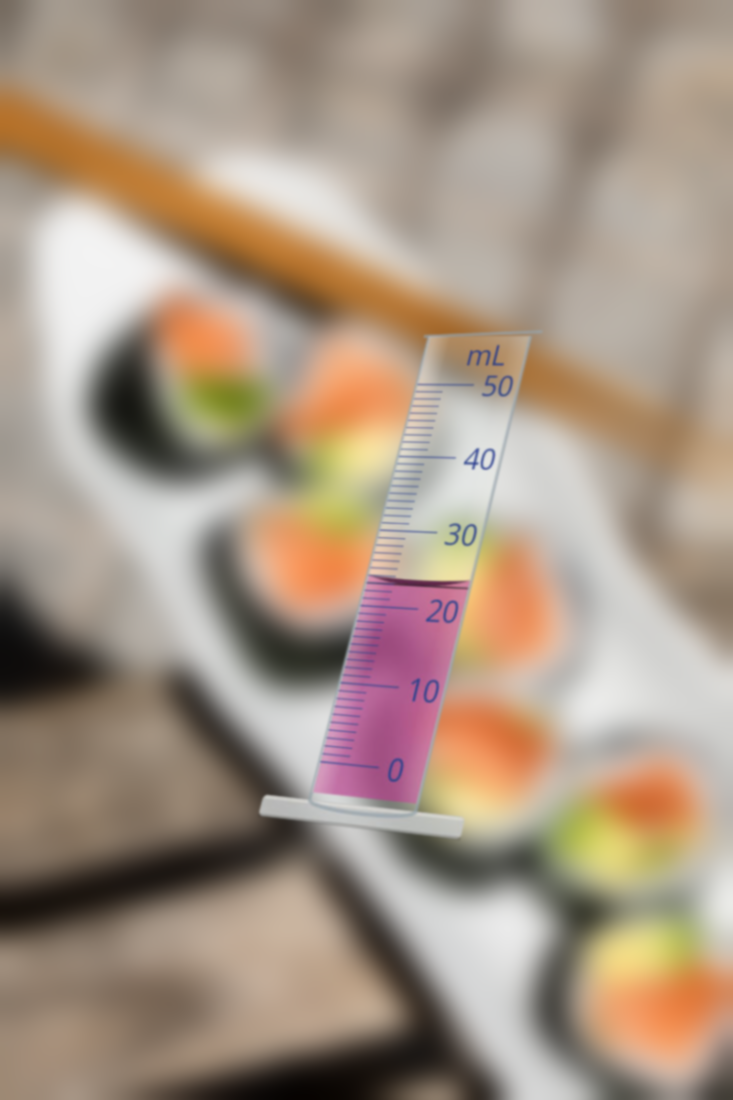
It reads 23,mL
